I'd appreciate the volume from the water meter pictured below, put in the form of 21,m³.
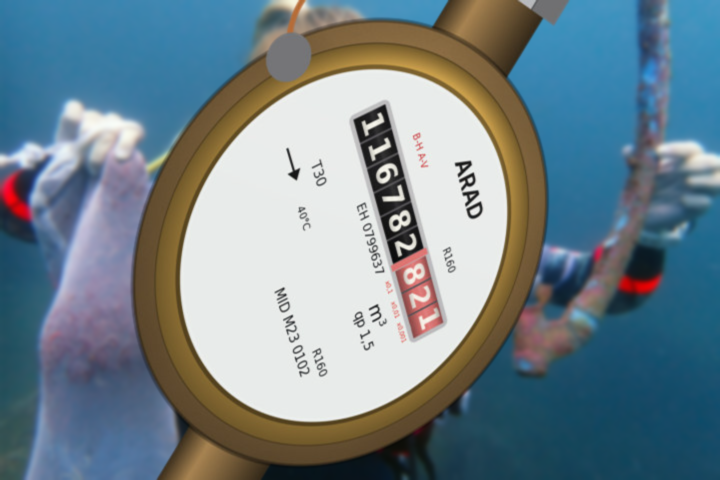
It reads 116782.821,m³
